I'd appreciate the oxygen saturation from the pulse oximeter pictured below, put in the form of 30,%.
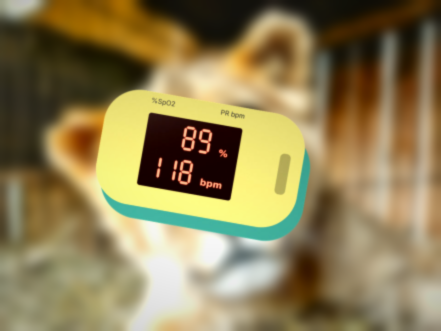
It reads 89,%
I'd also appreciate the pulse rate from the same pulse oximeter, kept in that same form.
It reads 118,bpm
